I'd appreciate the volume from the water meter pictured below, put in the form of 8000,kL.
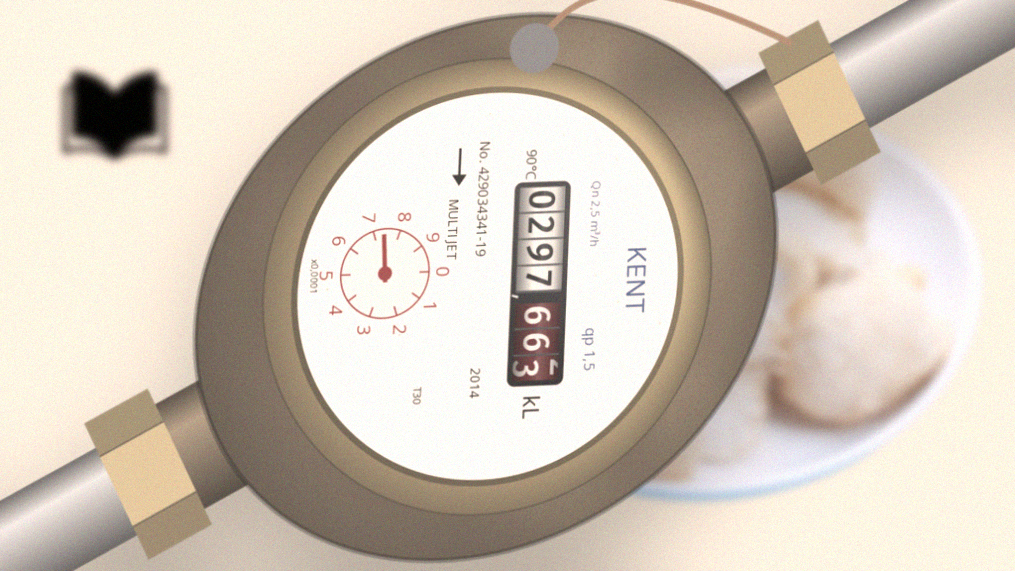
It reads 297.6627,kL
